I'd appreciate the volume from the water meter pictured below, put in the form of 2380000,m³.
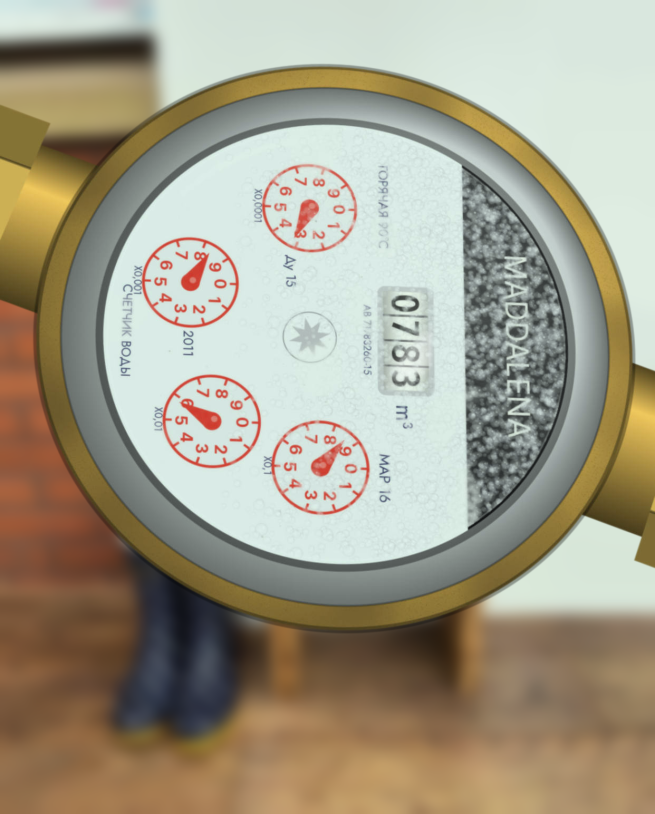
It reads 783.8583,m³
